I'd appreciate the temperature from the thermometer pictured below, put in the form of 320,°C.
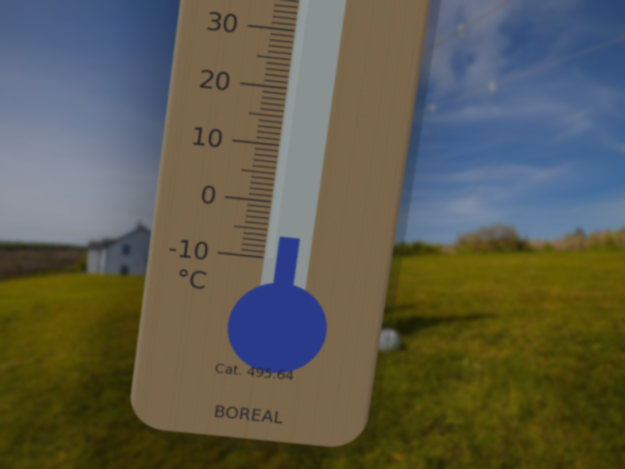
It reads -6,°C
